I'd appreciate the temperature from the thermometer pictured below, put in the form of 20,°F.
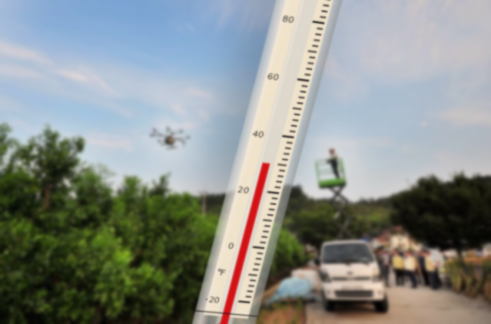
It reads 30,°F
